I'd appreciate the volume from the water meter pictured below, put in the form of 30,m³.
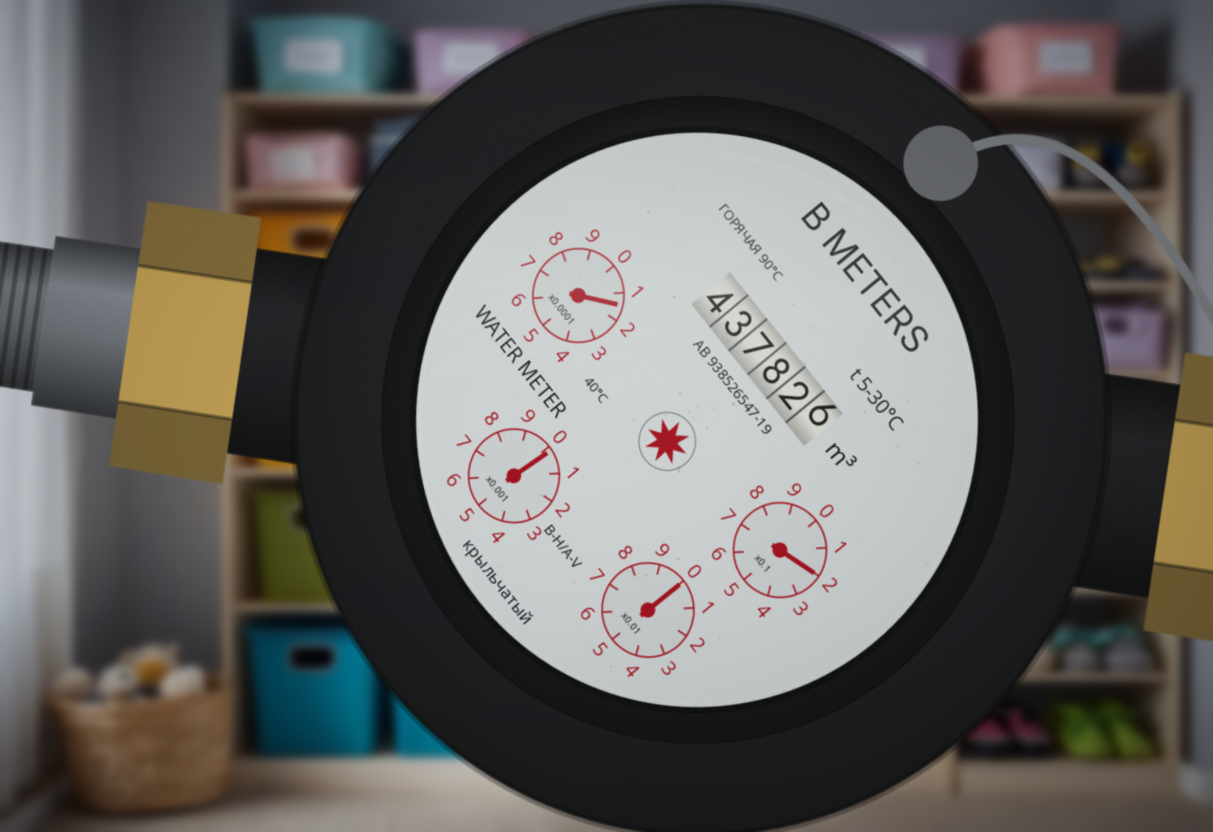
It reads 437826.2001,m³
